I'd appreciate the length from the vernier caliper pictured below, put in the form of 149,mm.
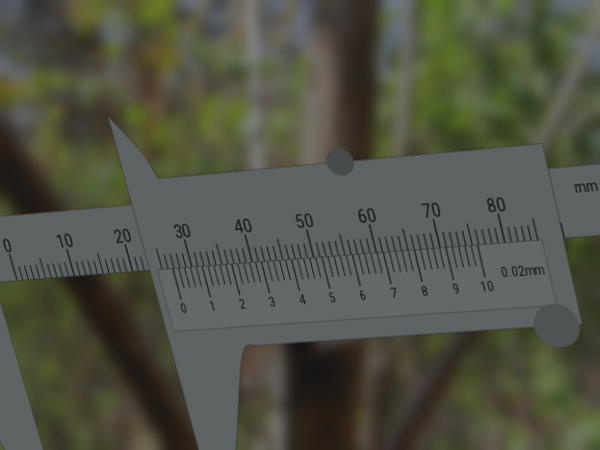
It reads 26.8,mm
